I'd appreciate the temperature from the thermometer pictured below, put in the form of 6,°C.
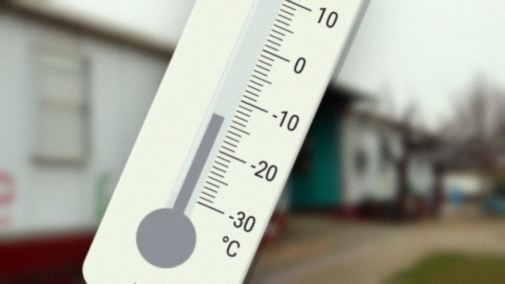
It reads -14,°C
